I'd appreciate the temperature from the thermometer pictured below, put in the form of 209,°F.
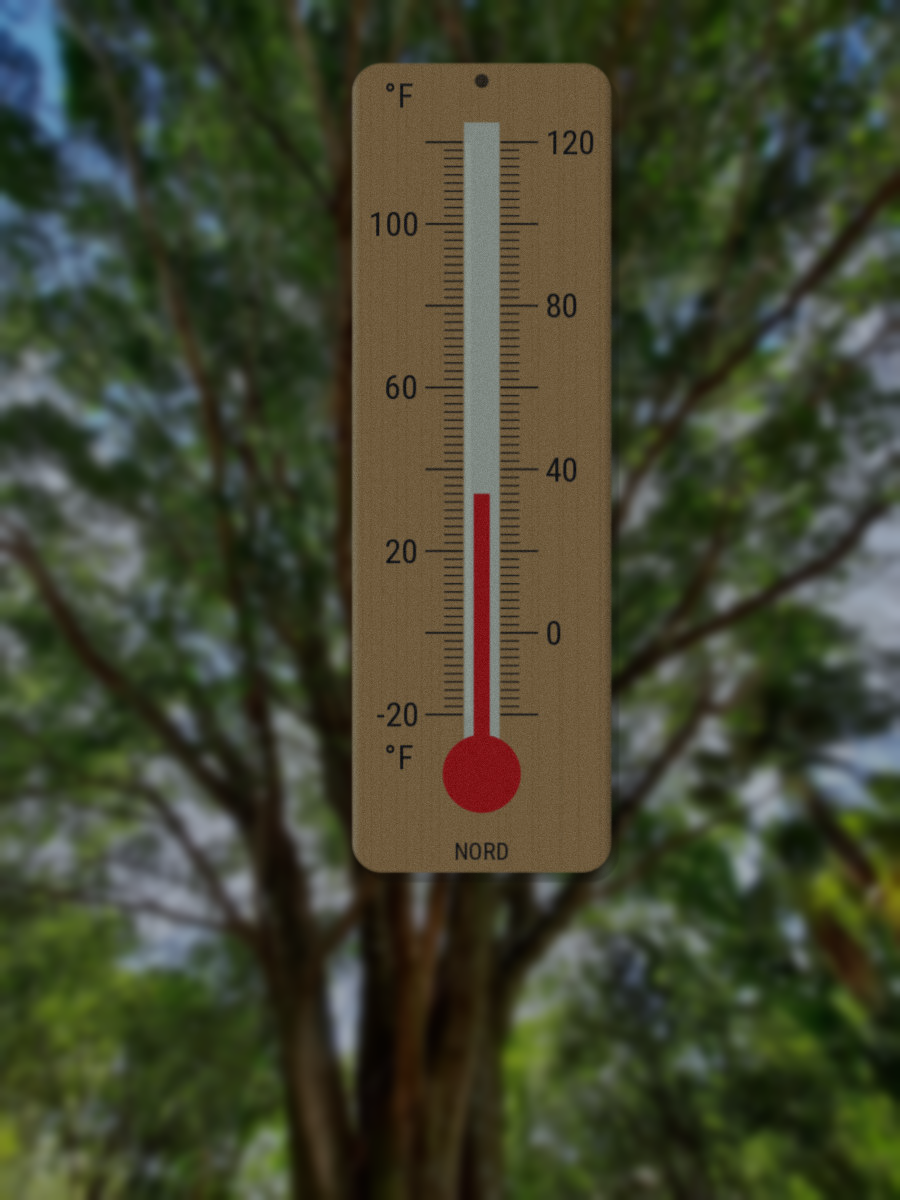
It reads 34,°F
